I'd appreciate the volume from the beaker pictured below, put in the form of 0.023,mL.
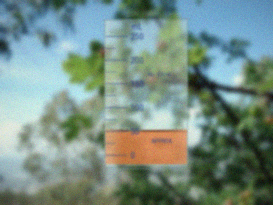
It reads 50,mL
